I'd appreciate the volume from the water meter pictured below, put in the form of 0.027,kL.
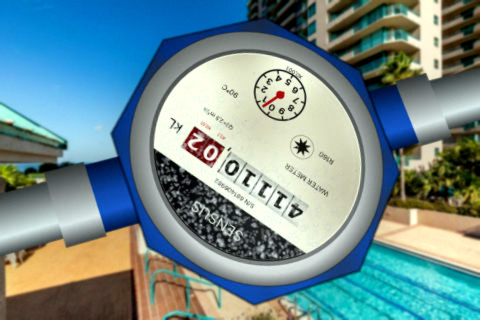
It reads 41110.020,kL
